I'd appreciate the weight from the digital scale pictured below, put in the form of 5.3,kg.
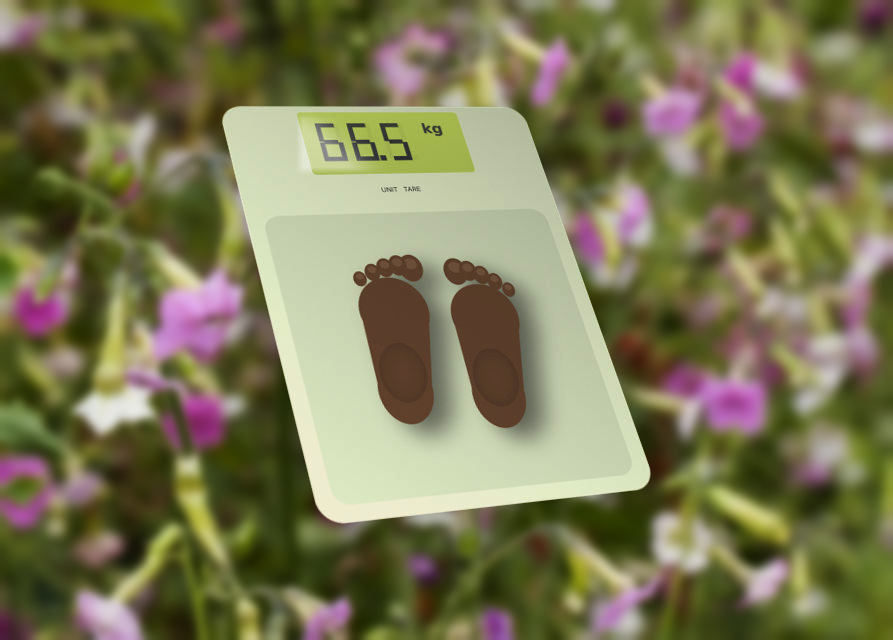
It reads 66.5,kg
